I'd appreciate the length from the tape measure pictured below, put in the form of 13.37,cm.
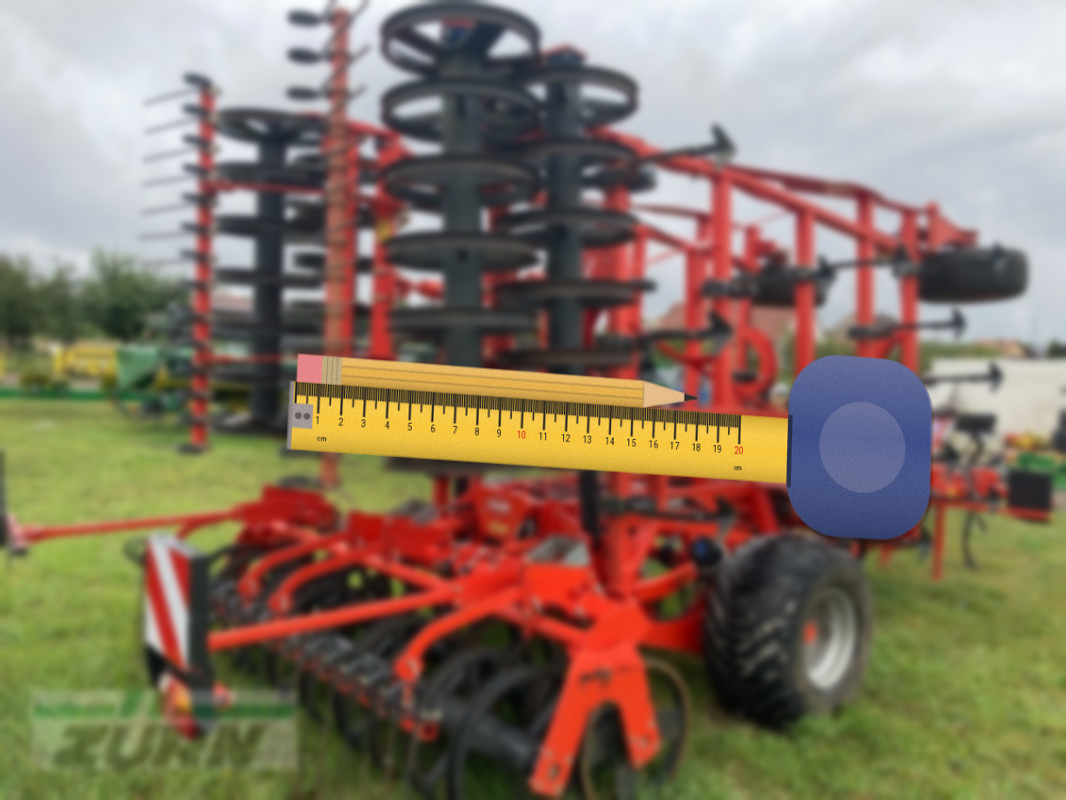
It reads 18,cm
